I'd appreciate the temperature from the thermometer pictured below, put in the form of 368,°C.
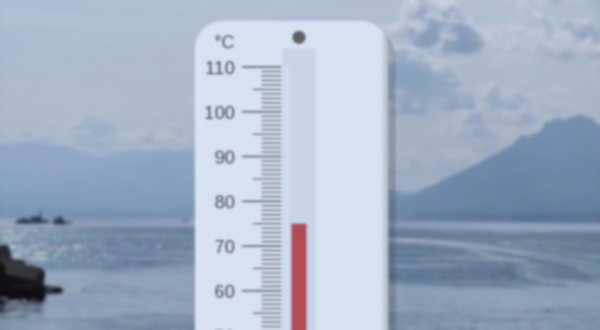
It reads 75,°C
